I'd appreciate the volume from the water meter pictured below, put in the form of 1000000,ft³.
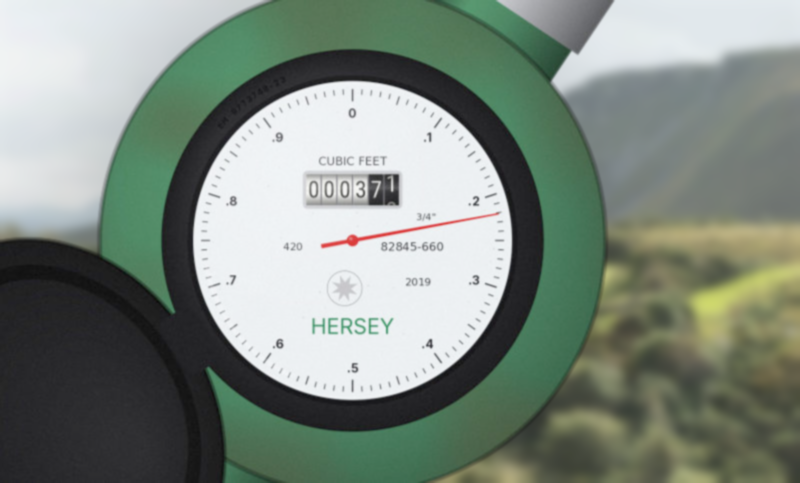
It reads 371.22,ft³
